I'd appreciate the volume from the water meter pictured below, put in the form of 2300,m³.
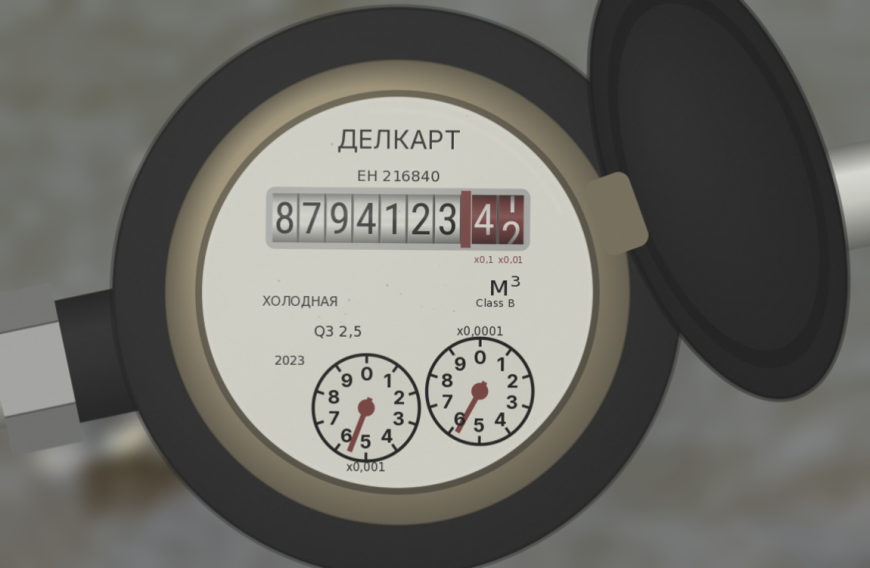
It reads 8794123.4155,m³
